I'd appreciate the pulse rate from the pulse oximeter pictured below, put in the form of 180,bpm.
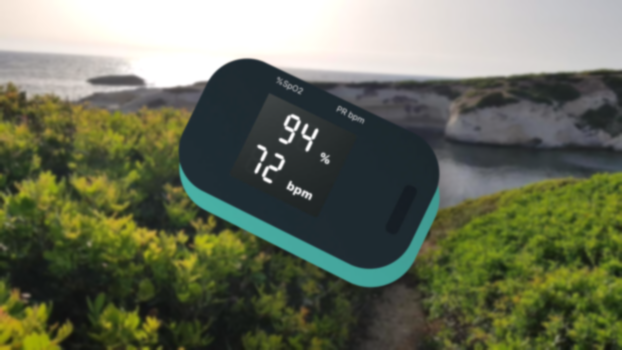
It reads 72,bpm
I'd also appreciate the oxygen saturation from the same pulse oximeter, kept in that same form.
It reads 94,%
